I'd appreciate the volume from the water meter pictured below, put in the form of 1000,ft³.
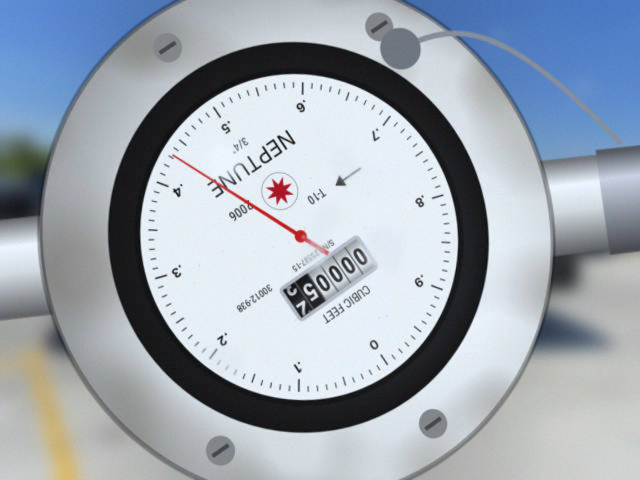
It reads 52.43,ft³
